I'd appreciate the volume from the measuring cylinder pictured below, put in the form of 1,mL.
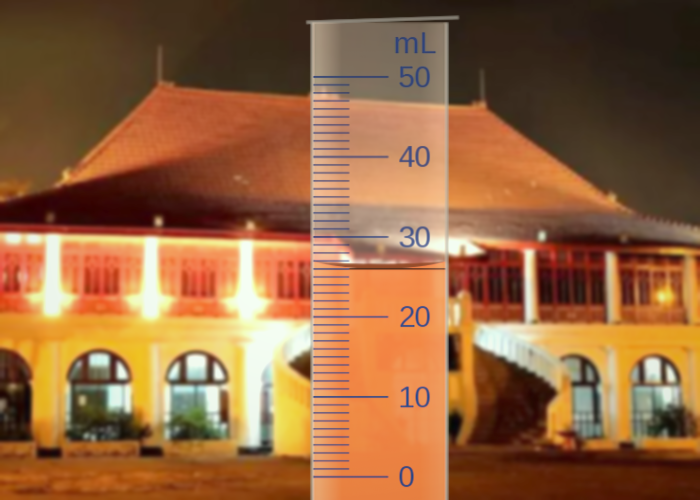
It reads 26,mL
